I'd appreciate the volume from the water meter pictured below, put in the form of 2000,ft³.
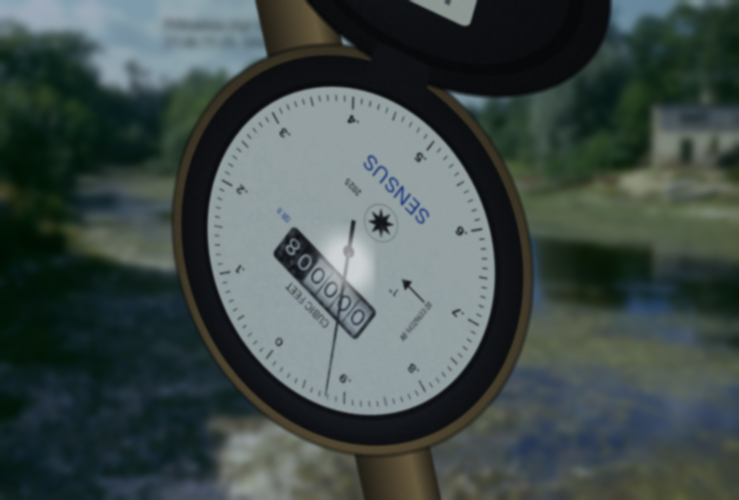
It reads 7.92,ft³
